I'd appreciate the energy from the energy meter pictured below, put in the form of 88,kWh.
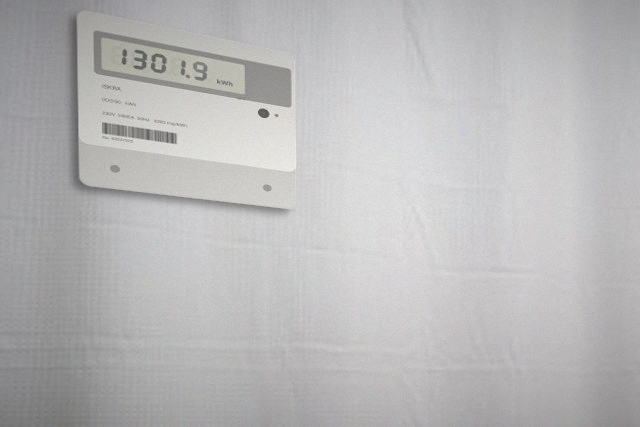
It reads 1301.9,kWh
